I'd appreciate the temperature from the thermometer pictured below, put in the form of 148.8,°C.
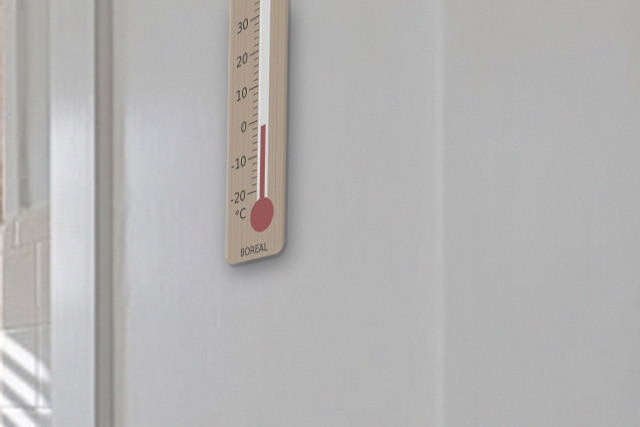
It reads -2,°C
